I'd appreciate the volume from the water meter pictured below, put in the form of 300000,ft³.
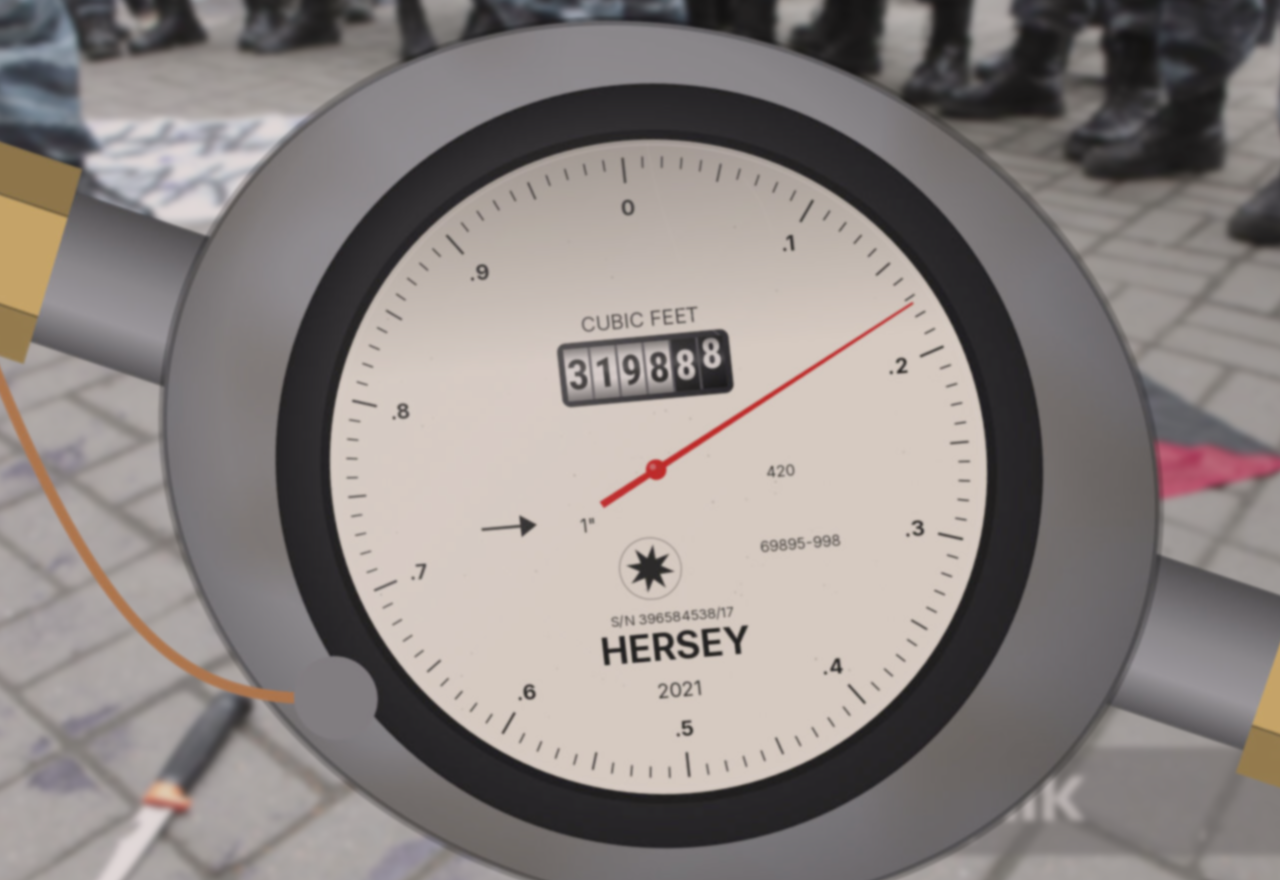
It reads 319888.17,ft³
